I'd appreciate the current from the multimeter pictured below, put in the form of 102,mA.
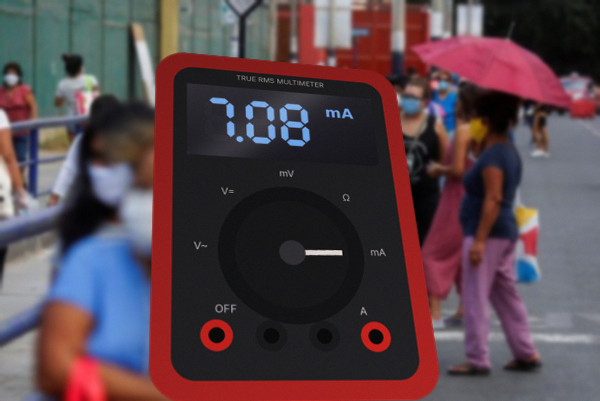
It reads 7.08,mA
